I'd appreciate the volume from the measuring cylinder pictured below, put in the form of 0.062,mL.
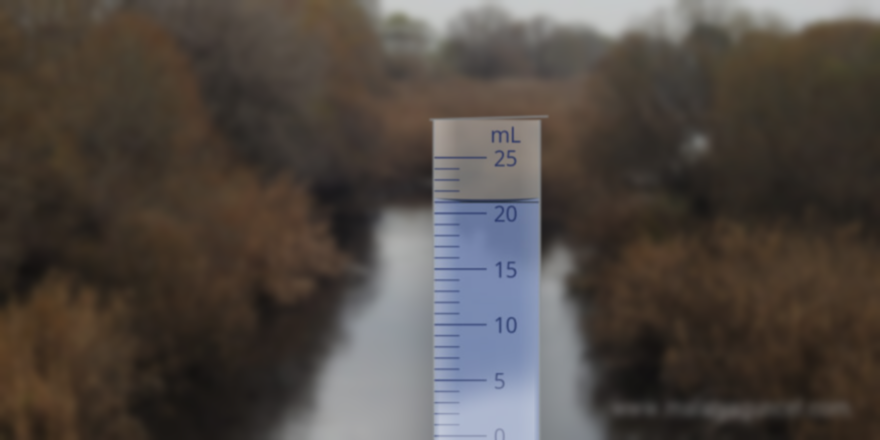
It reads 21,mL
